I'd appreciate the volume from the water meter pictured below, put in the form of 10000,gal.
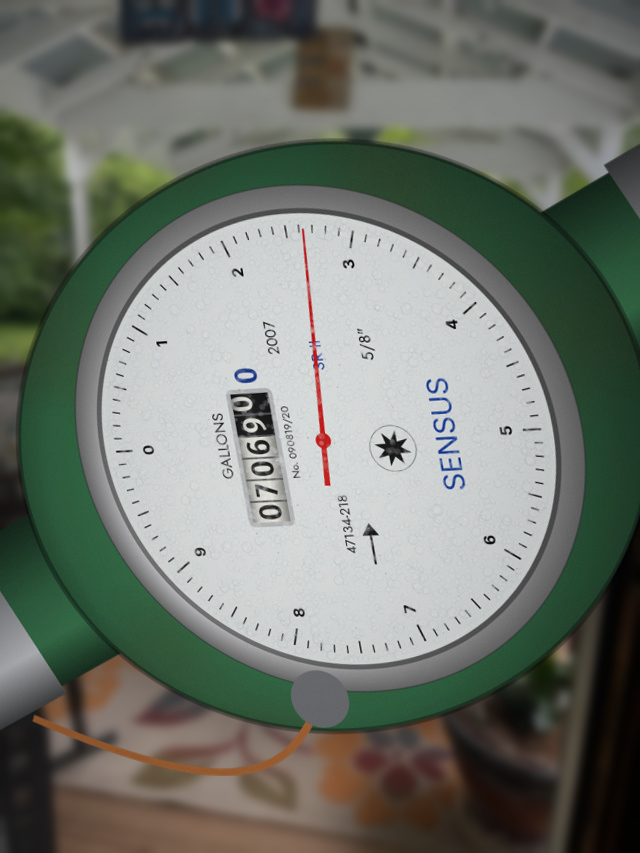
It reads 706902.6,gal
